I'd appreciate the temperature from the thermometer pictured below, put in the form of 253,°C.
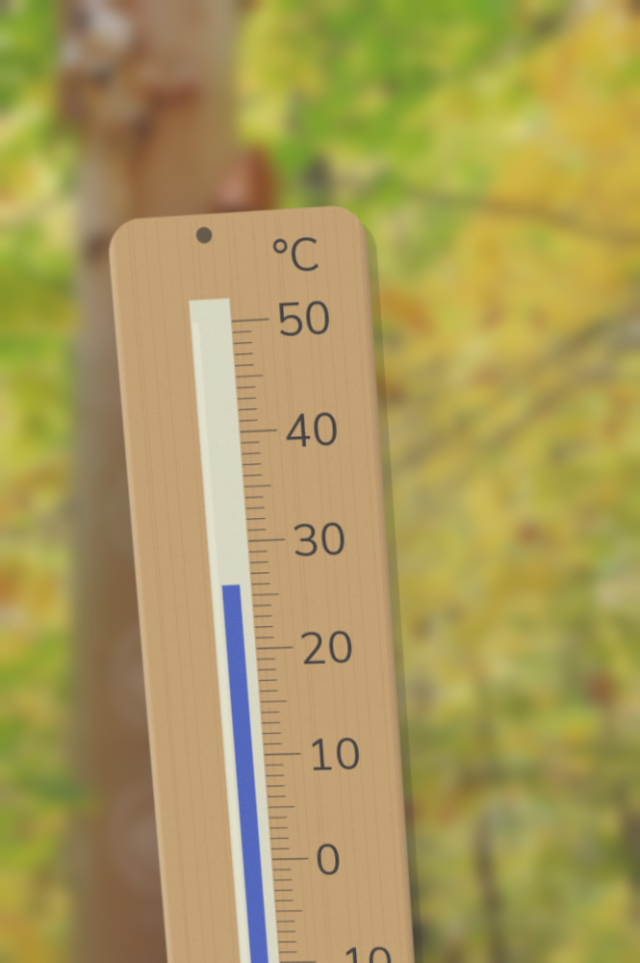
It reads 26,°C
